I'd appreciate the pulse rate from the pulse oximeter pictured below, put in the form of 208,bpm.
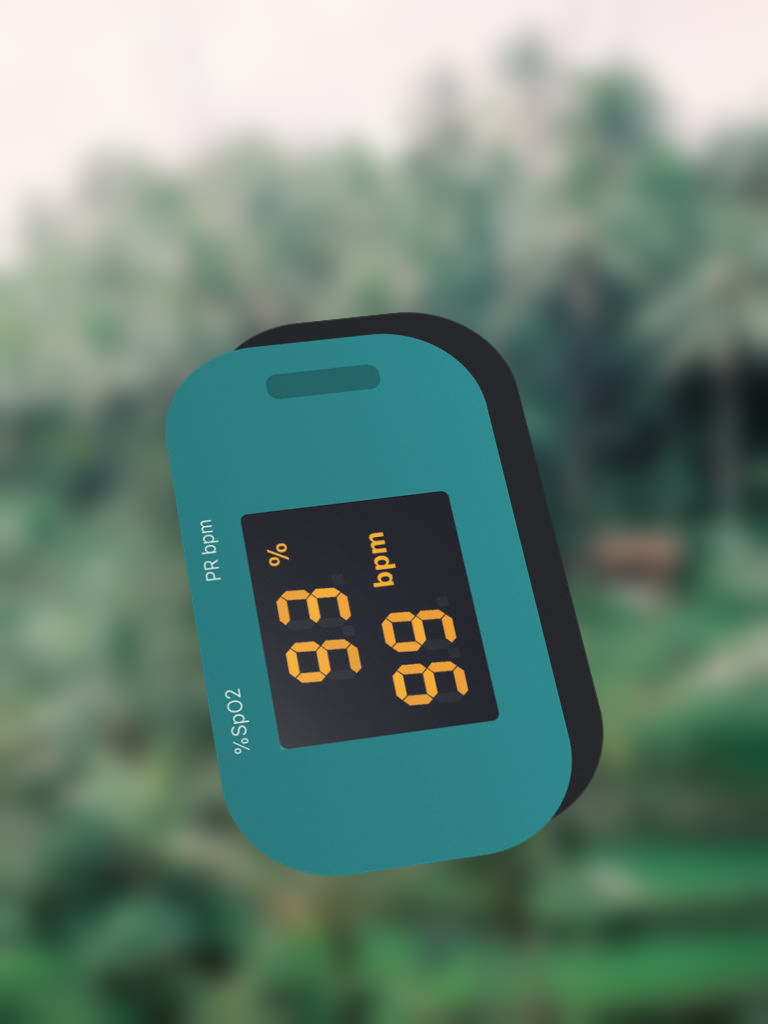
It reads 99,bpm
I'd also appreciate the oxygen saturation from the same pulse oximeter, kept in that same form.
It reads 93,%
